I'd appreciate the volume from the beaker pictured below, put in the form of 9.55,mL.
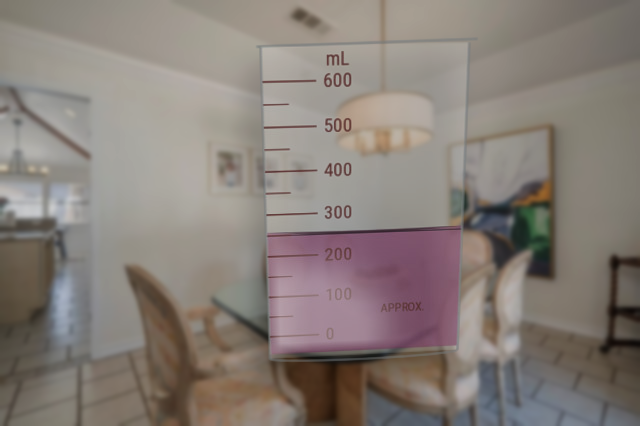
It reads 250,mL
